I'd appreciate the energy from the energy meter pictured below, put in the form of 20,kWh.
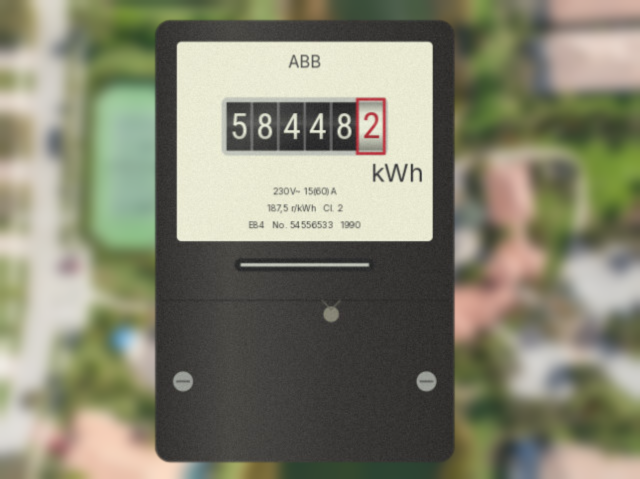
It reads 58448.2,kWh
